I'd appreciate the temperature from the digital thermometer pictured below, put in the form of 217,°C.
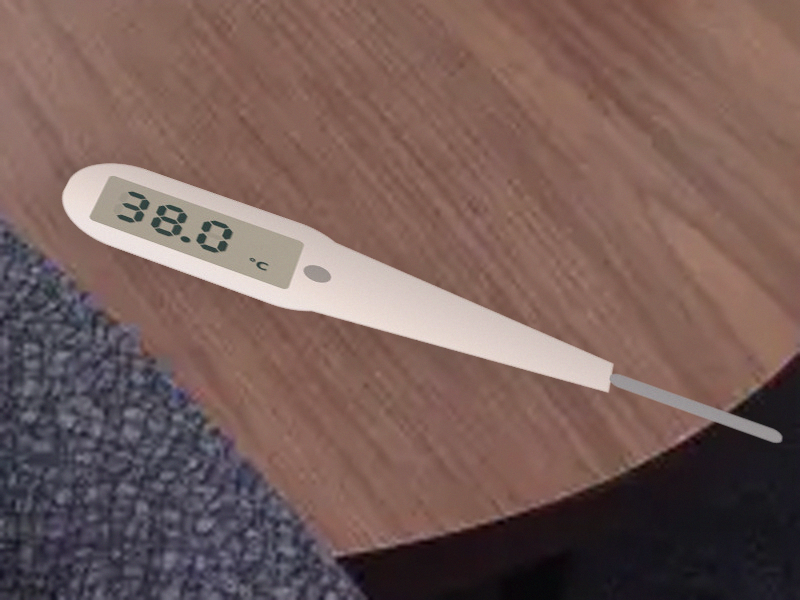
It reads 38.0,°C
